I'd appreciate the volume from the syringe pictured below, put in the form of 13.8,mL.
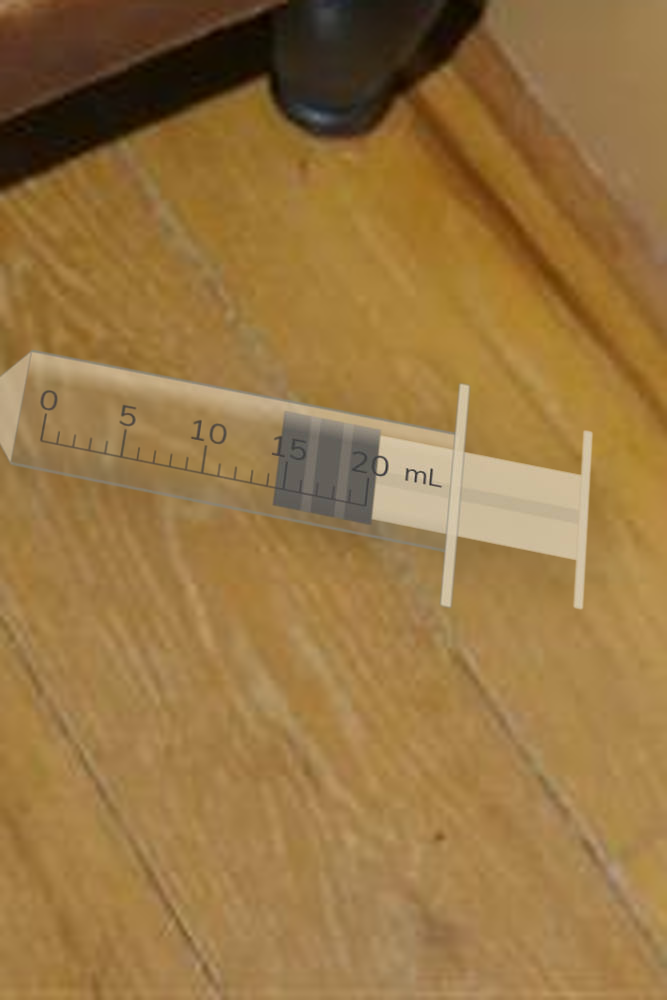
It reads 14.5,mL
